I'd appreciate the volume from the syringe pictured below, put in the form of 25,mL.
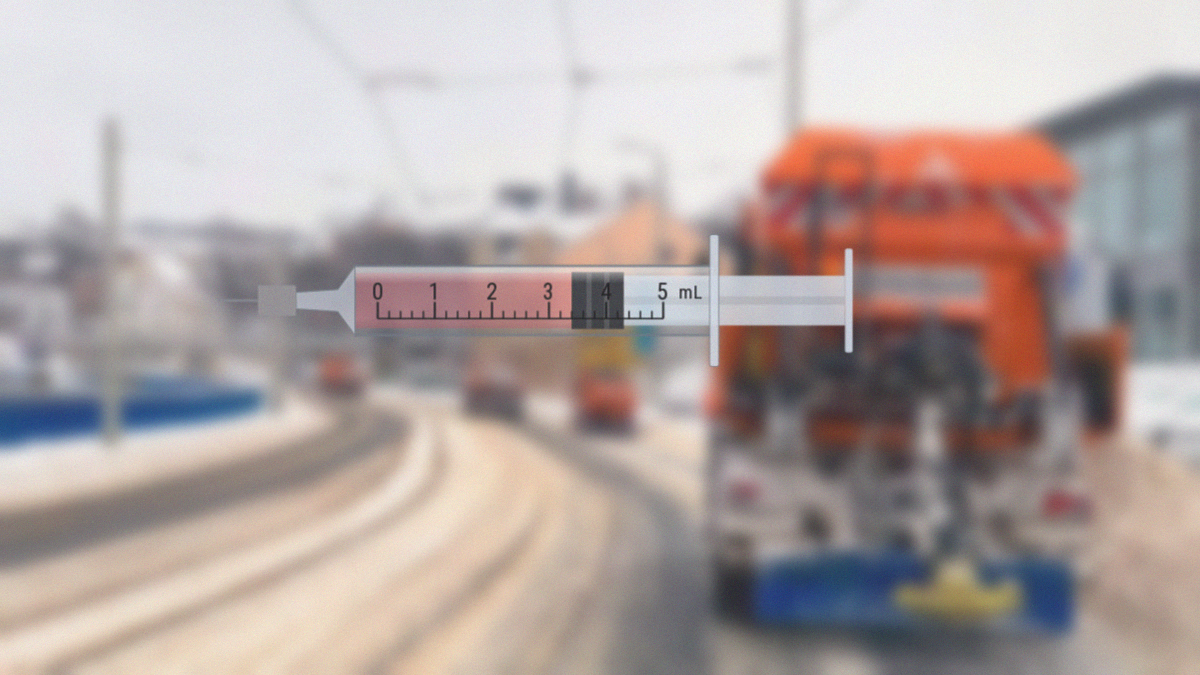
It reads 3.4,mL
